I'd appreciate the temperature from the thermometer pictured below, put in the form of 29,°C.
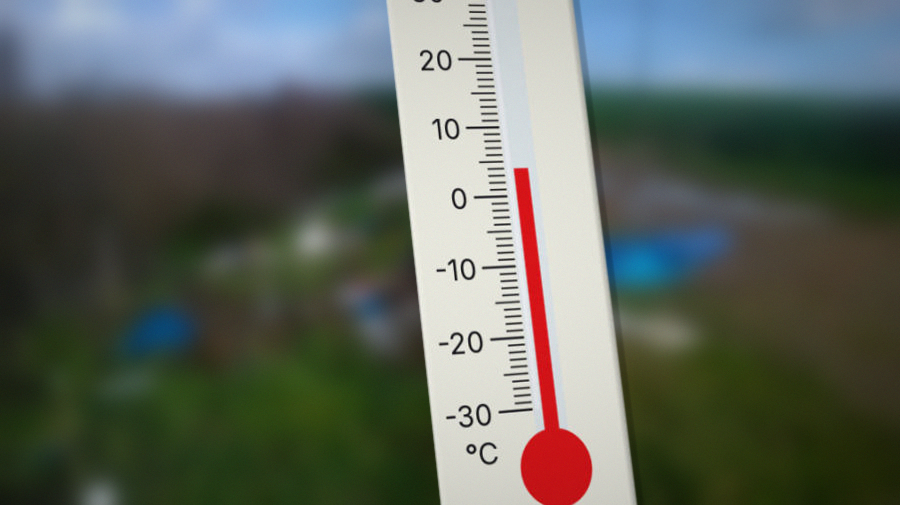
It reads 4,°C
